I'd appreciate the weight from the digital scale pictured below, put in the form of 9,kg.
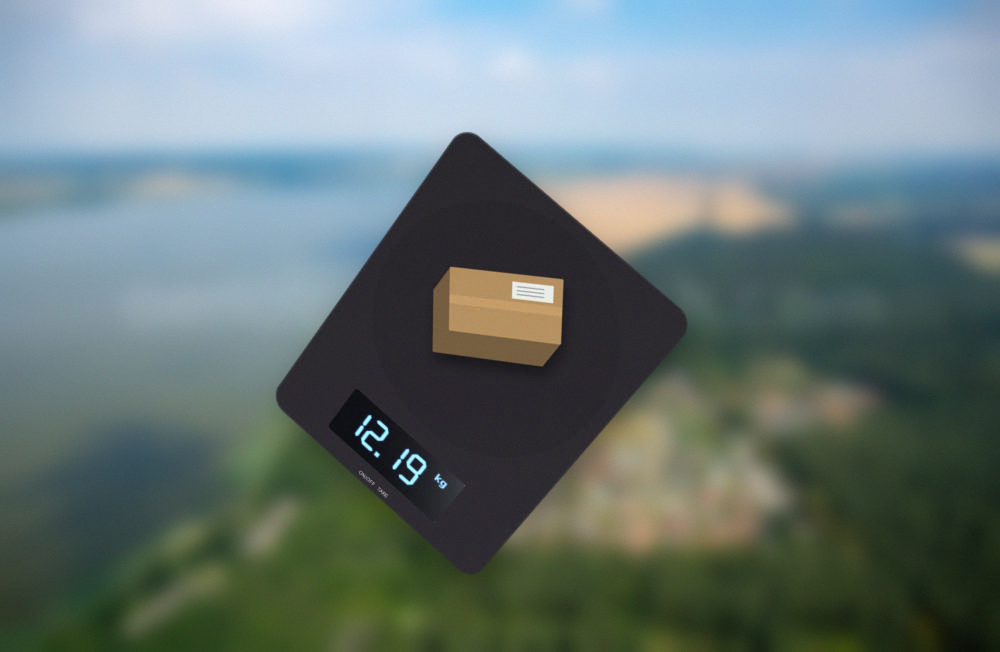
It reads 12.19,kg
